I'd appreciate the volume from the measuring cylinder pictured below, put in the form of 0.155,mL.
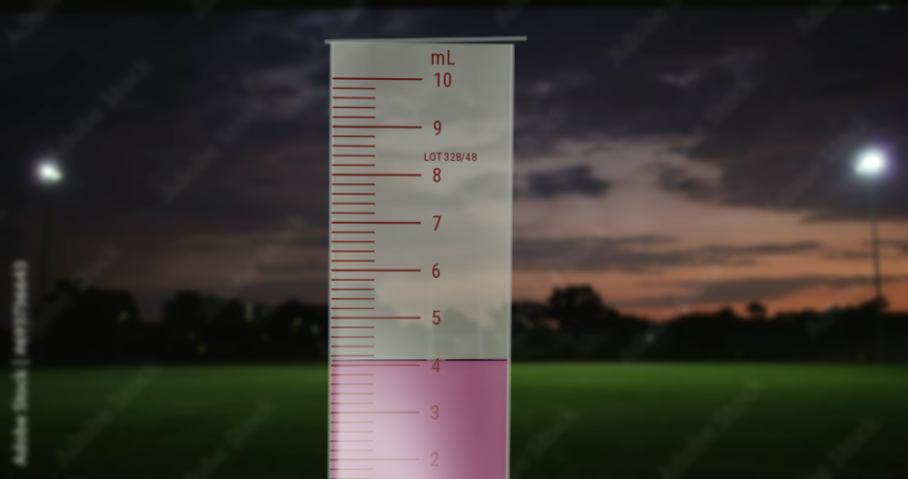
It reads 4.1,mL
